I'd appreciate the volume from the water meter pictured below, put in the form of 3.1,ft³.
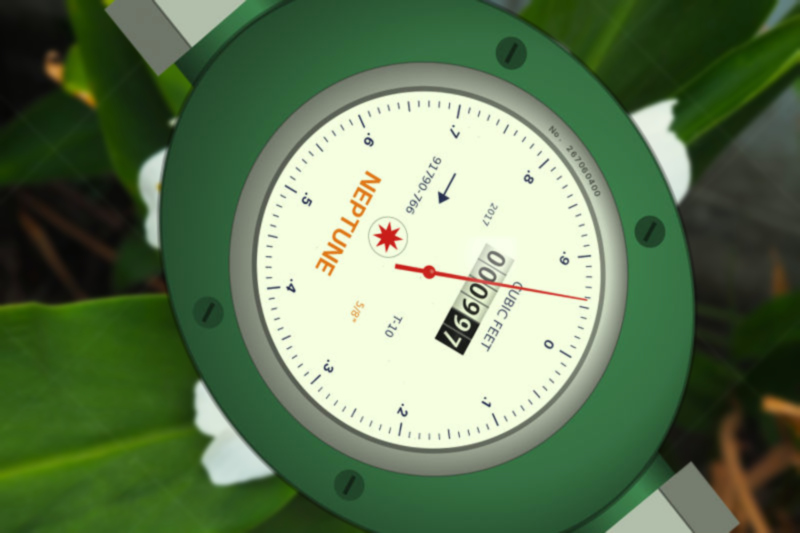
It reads 996.94,ft³
